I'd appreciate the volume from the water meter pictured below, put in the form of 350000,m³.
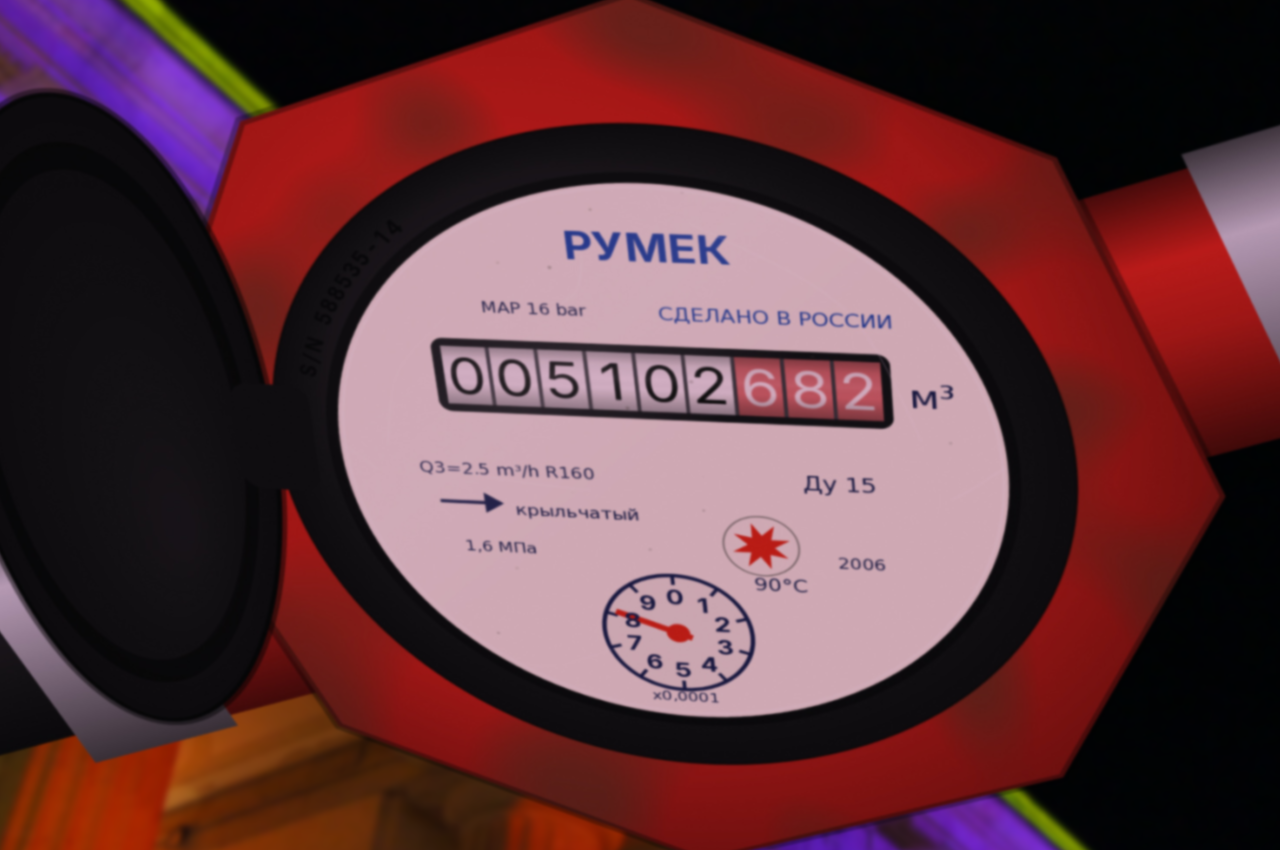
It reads 5102.6828,m³
